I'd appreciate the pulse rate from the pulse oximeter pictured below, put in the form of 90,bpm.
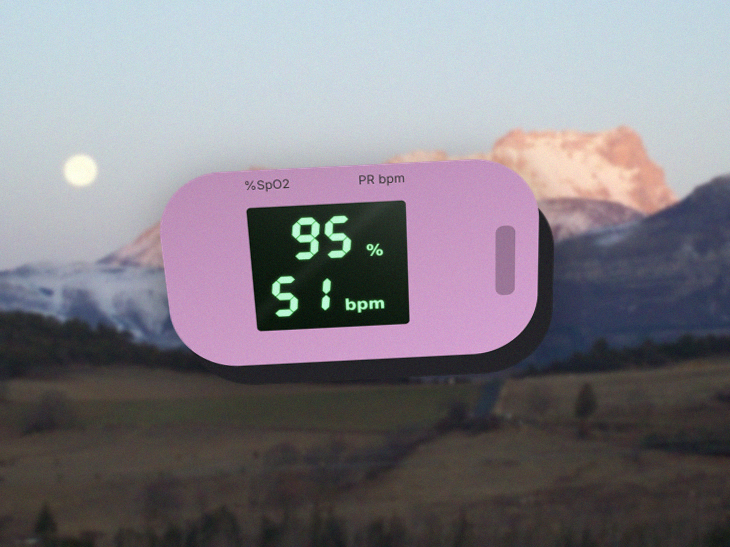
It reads 51,bpm
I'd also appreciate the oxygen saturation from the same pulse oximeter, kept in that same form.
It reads 95,%
